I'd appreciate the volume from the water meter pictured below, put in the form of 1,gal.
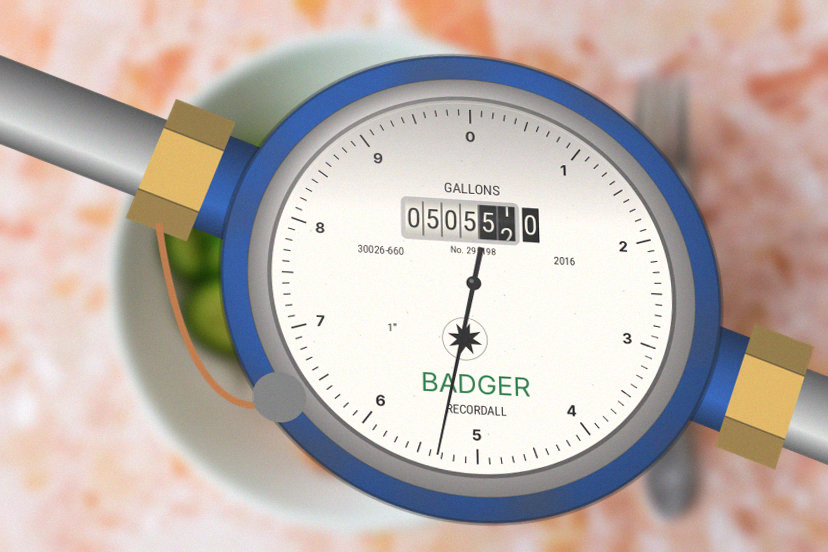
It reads 505515.3,gal
